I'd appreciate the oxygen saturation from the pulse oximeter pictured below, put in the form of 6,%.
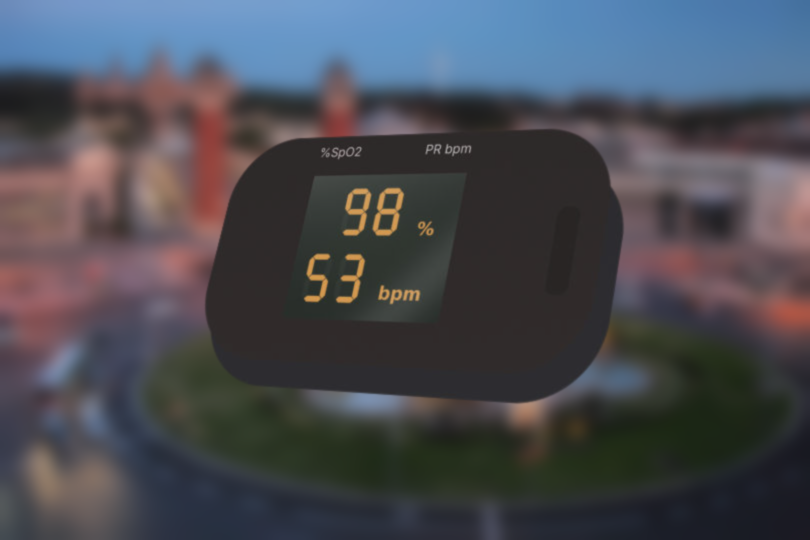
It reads 98,%
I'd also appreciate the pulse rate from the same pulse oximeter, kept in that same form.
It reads 53,bpm
